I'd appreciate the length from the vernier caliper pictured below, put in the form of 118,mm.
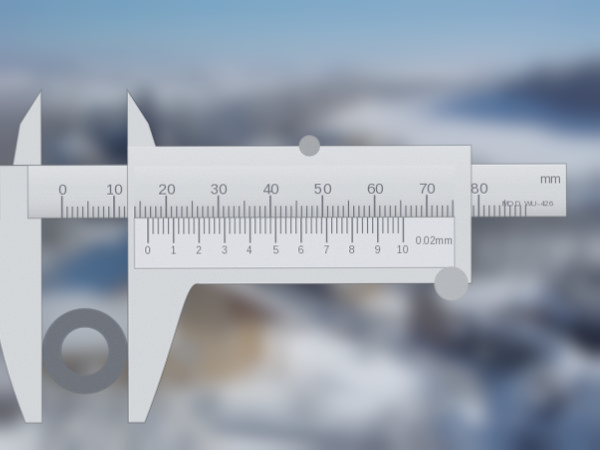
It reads 16.5,mm
